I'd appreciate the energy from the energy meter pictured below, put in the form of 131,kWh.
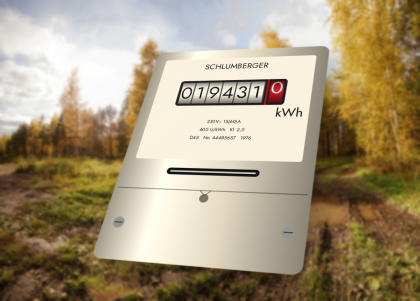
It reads 19431.0,kWh
